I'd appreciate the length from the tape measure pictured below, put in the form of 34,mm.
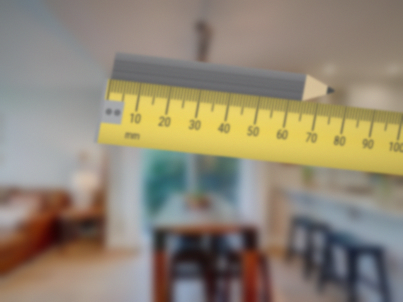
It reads 75,mm
